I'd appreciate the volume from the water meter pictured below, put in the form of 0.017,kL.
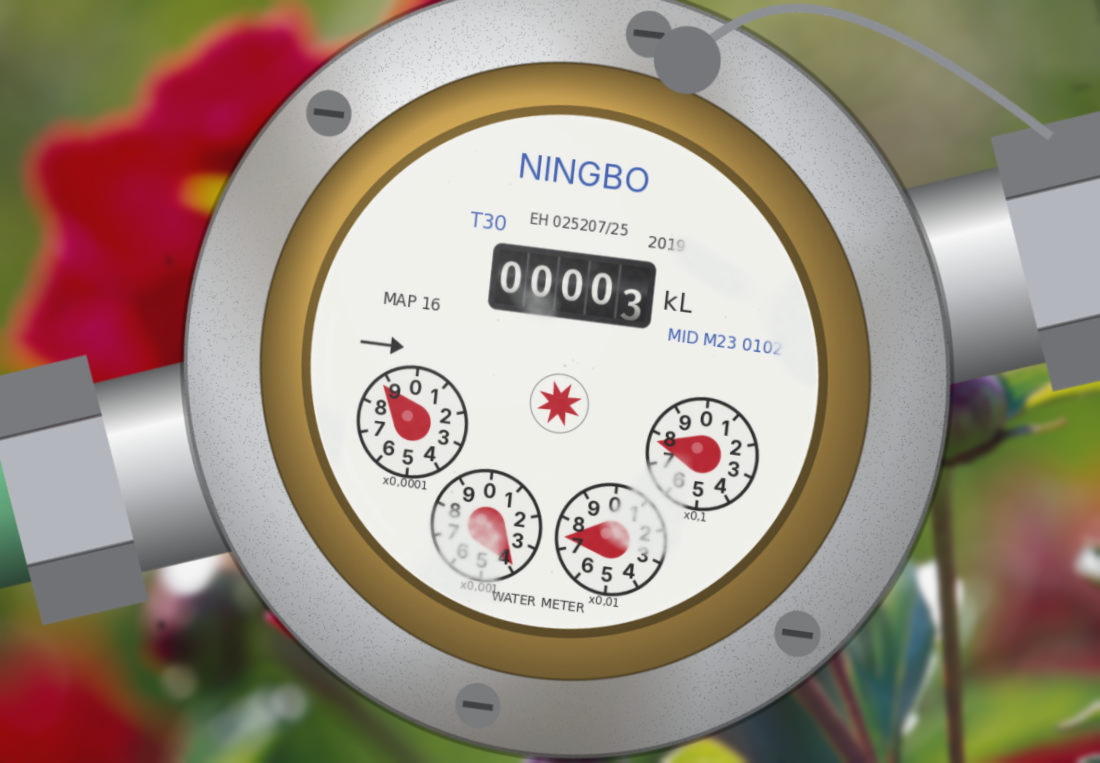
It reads 2.7738,kL
